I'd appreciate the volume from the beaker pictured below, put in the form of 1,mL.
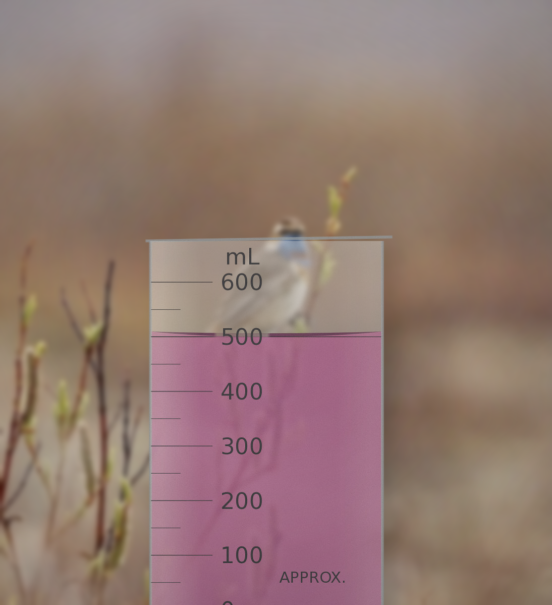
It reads 500,mL
